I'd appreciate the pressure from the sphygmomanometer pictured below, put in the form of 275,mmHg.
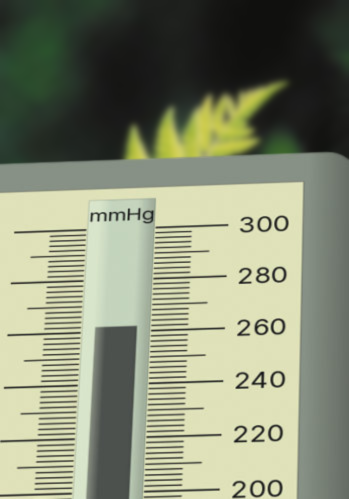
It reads 262,mmHg
